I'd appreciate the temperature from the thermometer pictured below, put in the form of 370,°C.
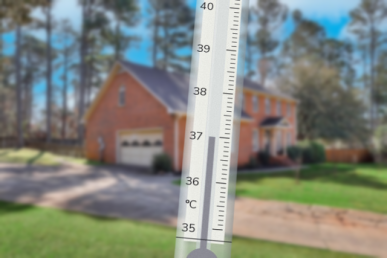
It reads 37,°C
